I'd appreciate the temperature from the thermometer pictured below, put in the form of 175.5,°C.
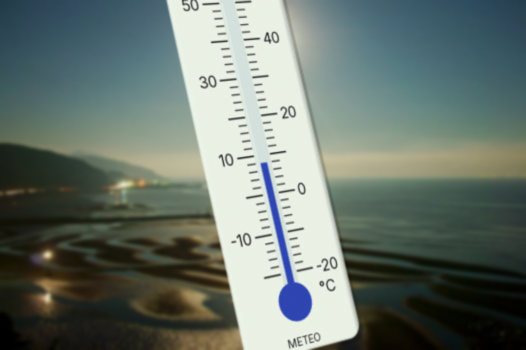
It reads 8,°C
